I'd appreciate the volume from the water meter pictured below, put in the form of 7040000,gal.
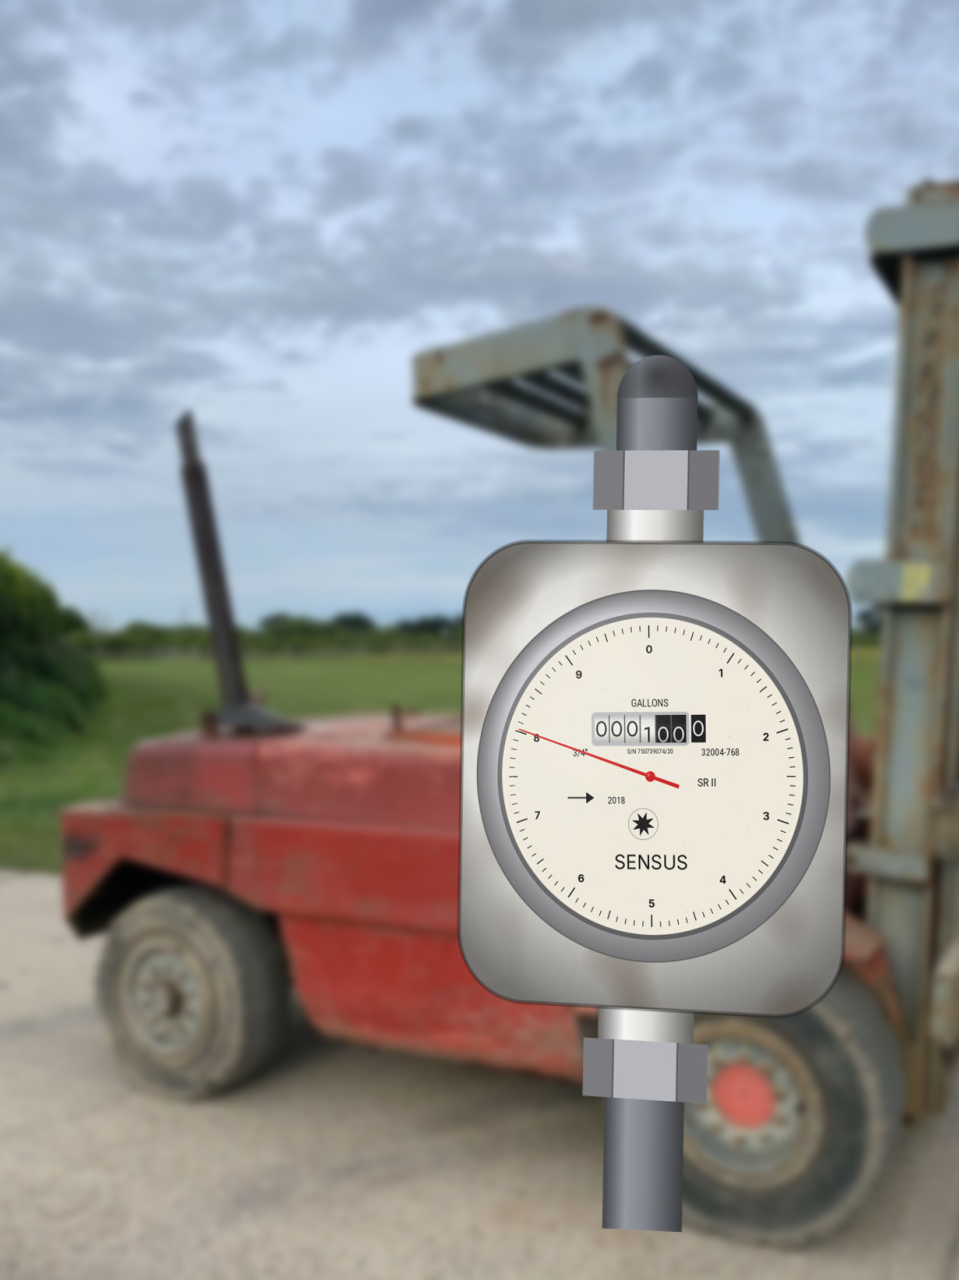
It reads 998.0,gal
